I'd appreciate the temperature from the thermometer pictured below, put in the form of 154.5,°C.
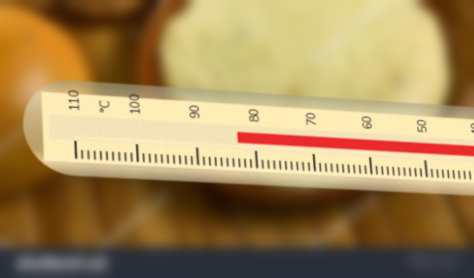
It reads 83,°C
